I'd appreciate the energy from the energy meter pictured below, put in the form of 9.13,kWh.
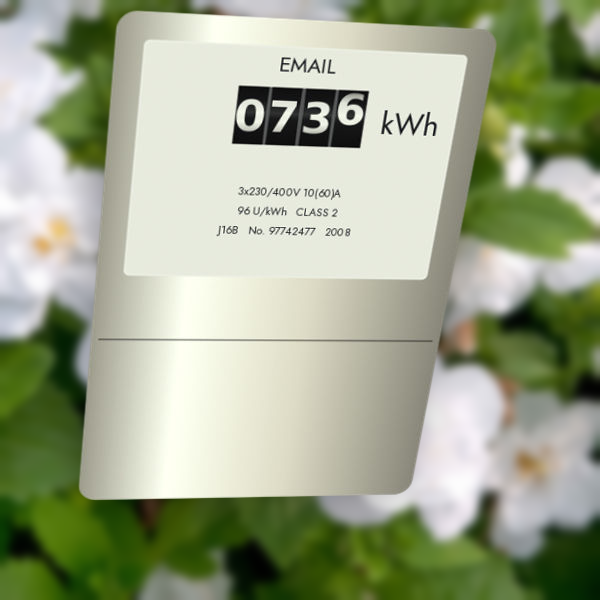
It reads 736,kWh
